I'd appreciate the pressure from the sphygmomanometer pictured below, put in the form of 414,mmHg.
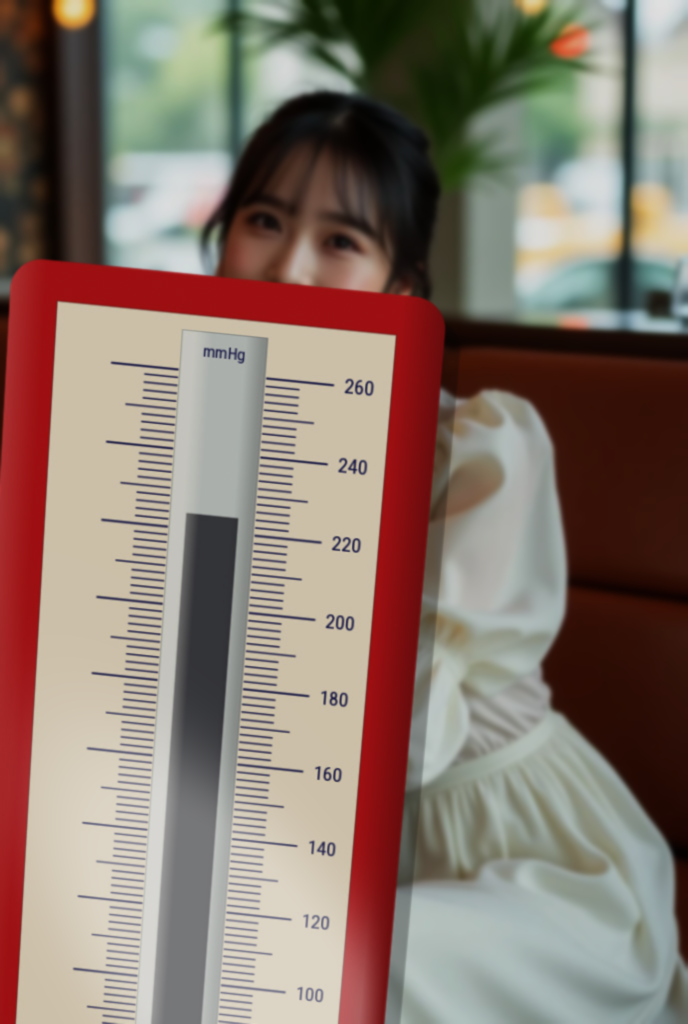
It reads 224,mmHg
